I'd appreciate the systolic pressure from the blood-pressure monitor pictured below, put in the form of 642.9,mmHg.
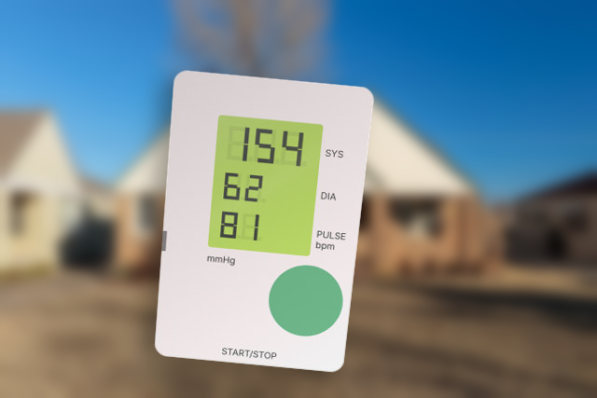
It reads 154,mmHg
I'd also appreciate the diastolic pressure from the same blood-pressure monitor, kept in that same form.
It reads 62,mmHg
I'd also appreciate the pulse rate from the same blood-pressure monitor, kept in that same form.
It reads 81,bpm
